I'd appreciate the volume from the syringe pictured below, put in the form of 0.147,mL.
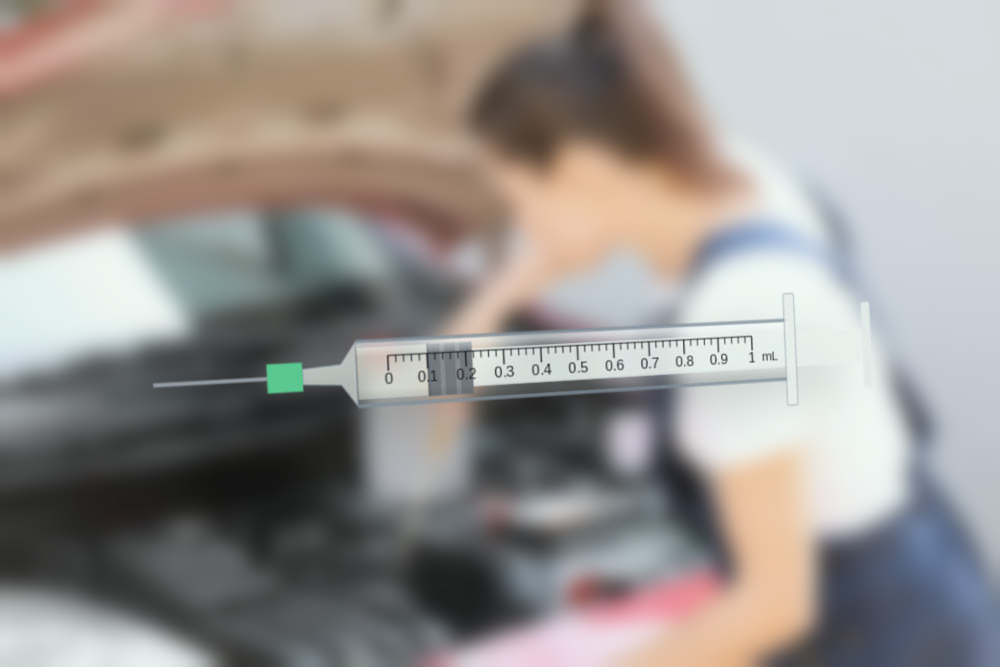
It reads 0.1,mL
